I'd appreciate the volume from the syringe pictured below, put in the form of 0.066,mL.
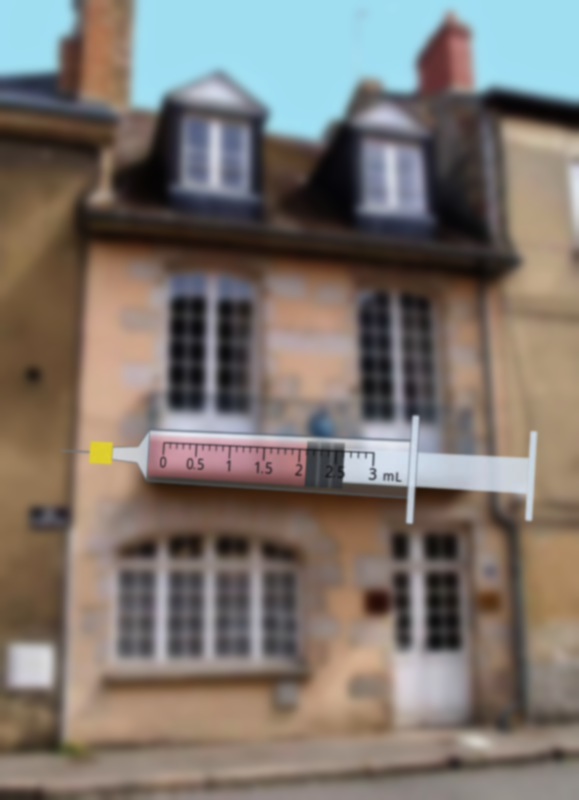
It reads 2.1,mL
